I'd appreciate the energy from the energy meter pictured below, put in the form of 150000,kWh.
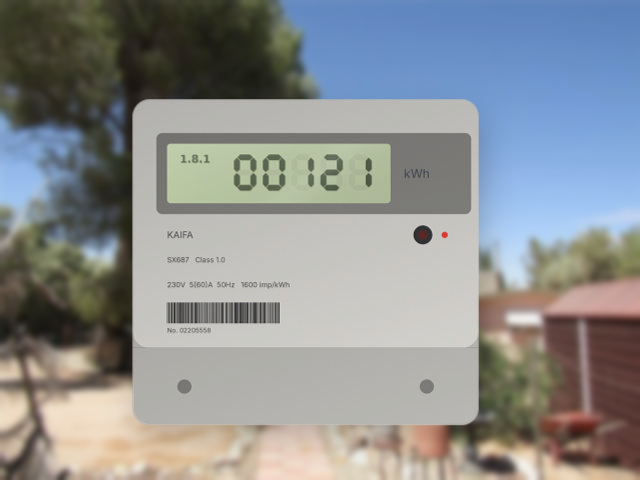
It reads 121,kWh
